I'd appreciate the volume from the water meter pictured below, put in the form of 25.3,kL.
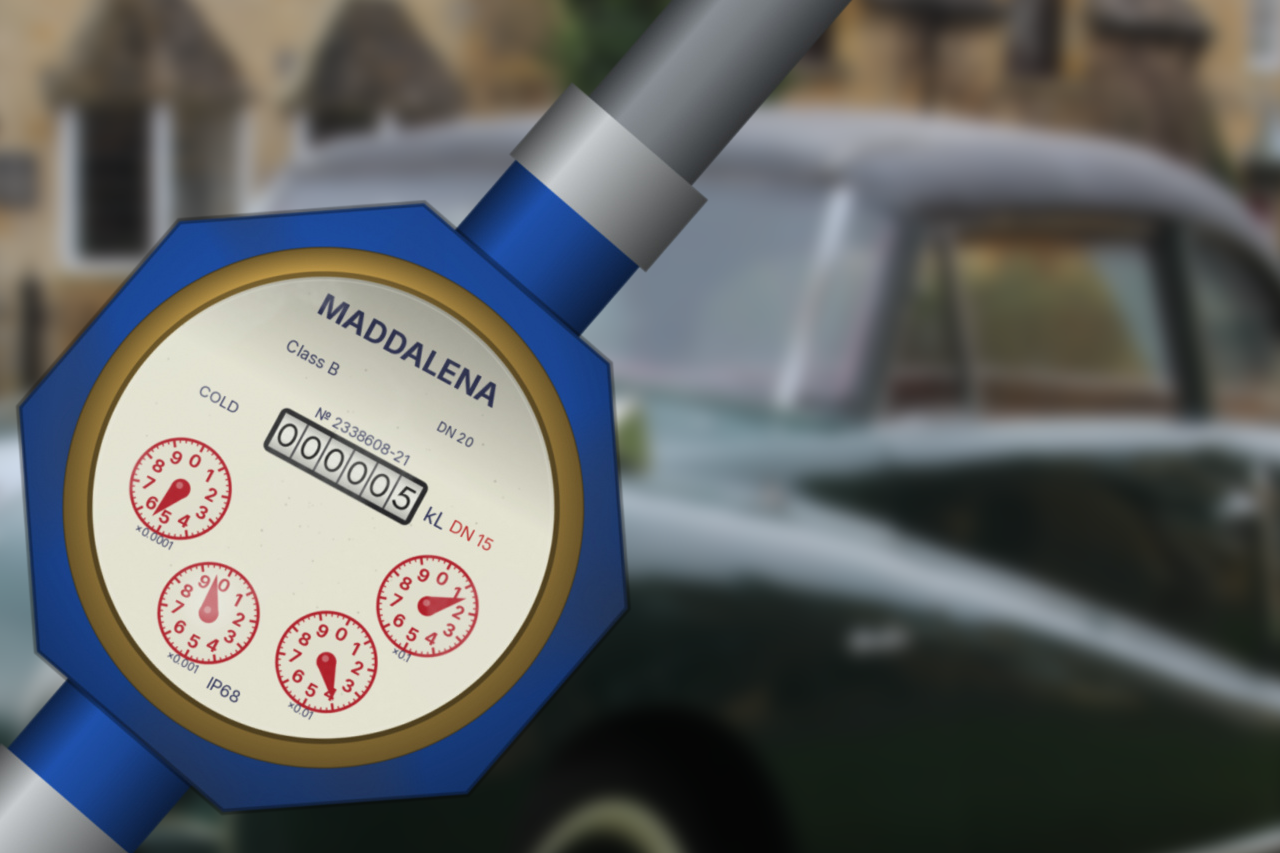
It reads 5.1395,kL
